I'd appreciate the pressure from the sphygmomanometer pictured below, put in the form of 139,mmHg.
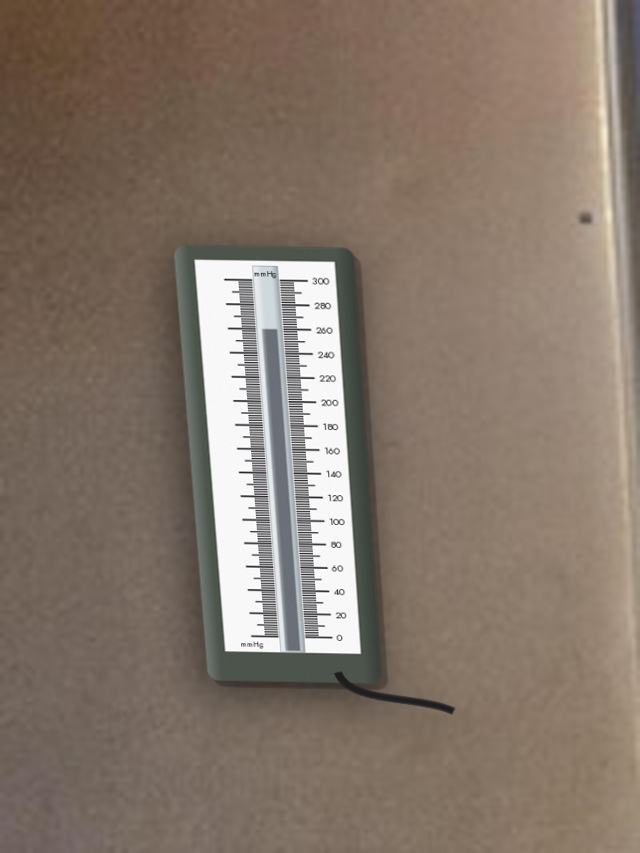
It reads 260,mmHg
